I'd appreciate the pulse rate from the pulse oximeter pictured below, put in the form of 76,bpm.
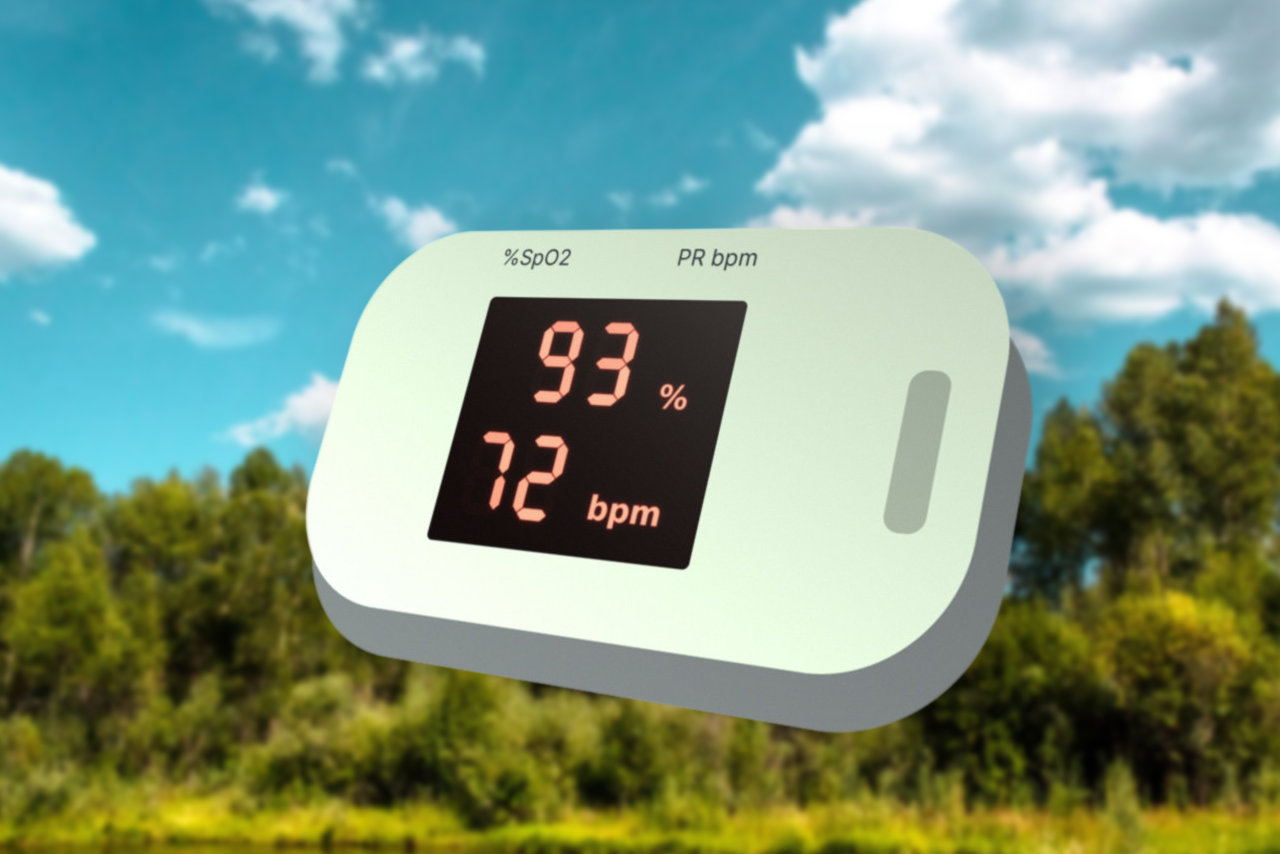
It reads 72,bpm
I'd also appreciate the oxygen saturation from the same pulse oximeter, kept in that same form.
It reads 93,%
